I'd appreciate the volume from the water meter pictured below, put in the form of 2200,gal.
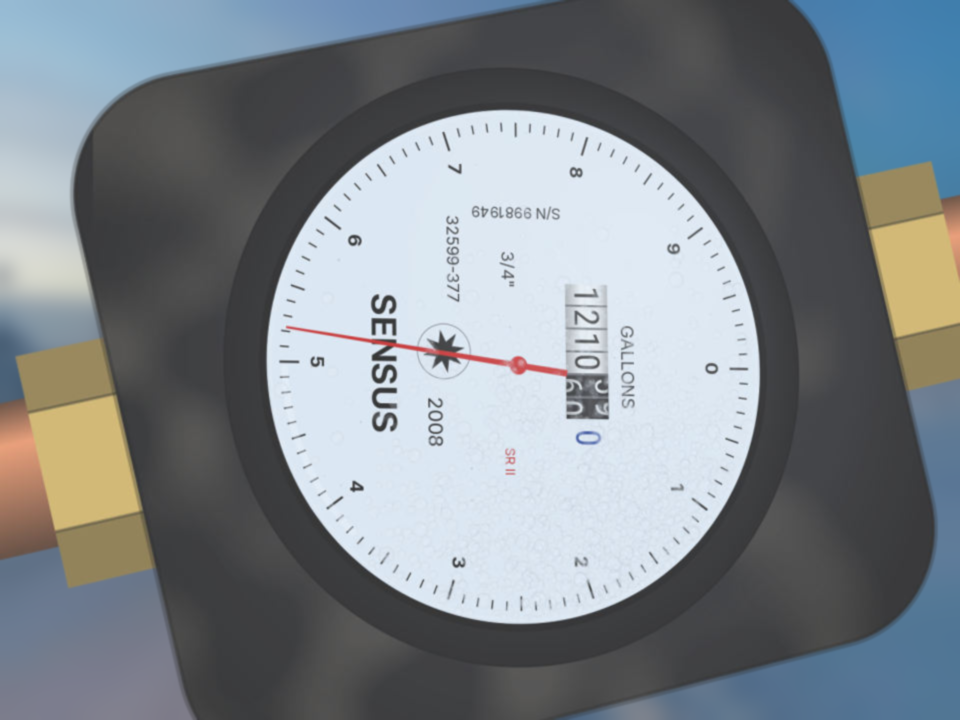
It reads 1210595.2,gal
